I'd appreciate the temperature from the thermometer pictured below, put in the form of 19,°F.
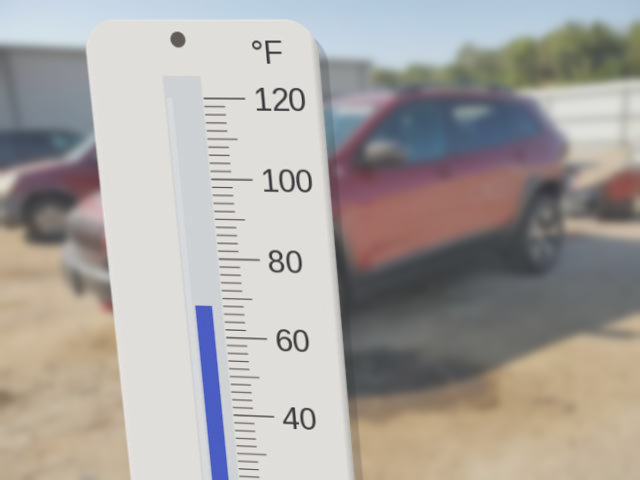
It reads 68,°F
